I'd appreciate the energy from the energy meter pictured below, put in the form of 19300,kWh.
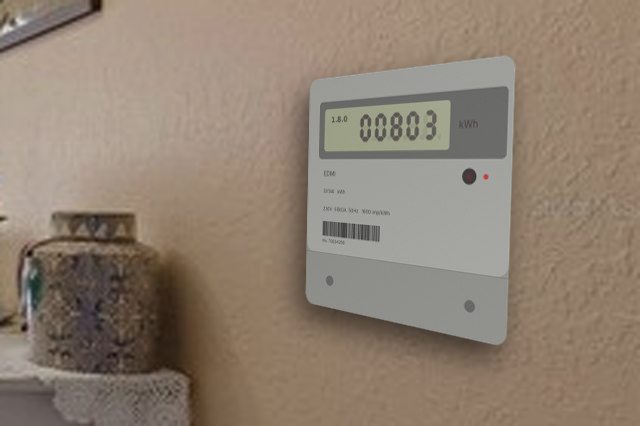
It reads 803,kWh
